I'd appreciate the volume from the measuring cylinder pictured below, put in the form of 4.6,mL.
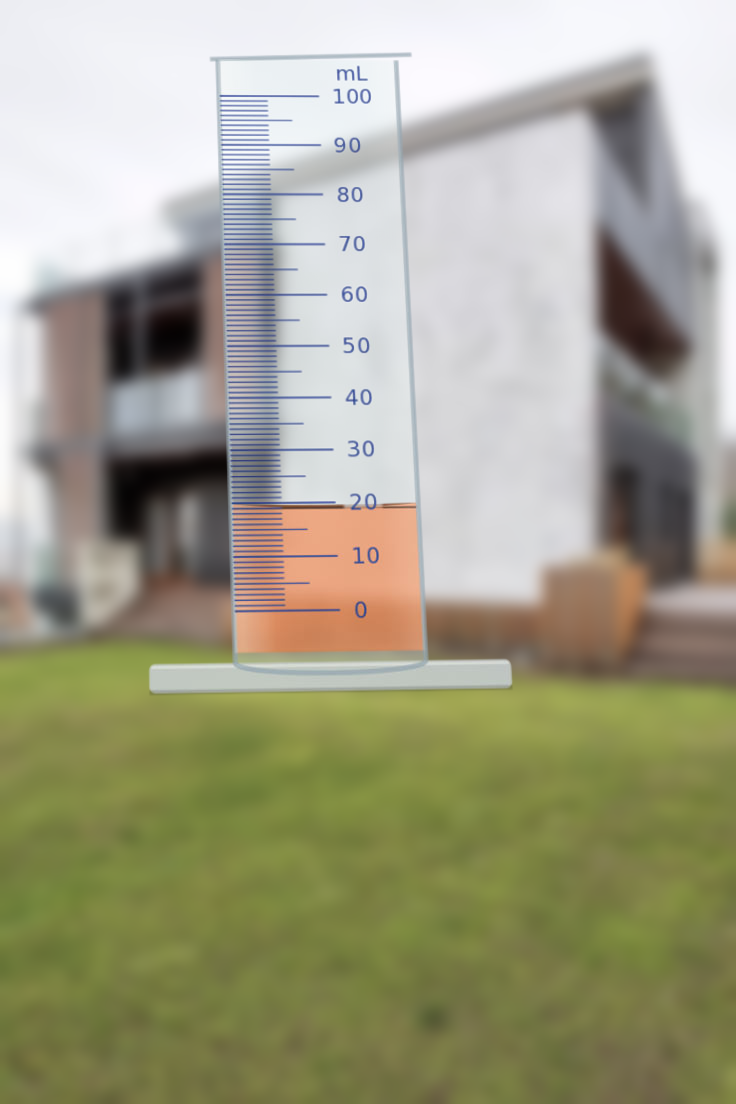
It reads 19,mL
